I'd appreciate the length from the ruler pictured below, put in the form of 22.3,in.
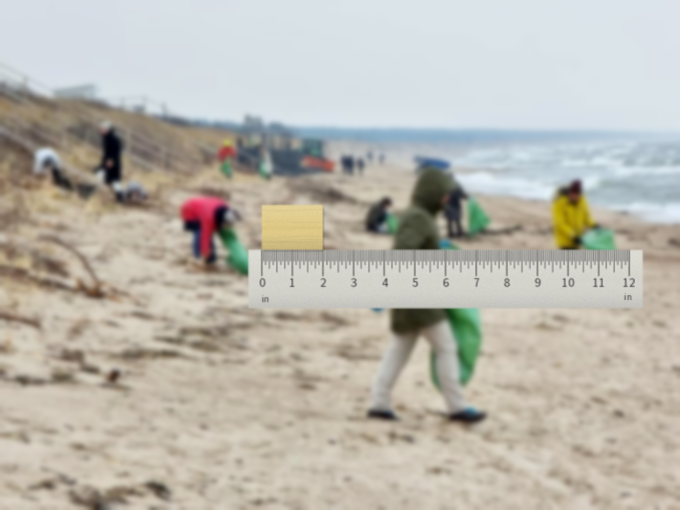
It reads 2,in
